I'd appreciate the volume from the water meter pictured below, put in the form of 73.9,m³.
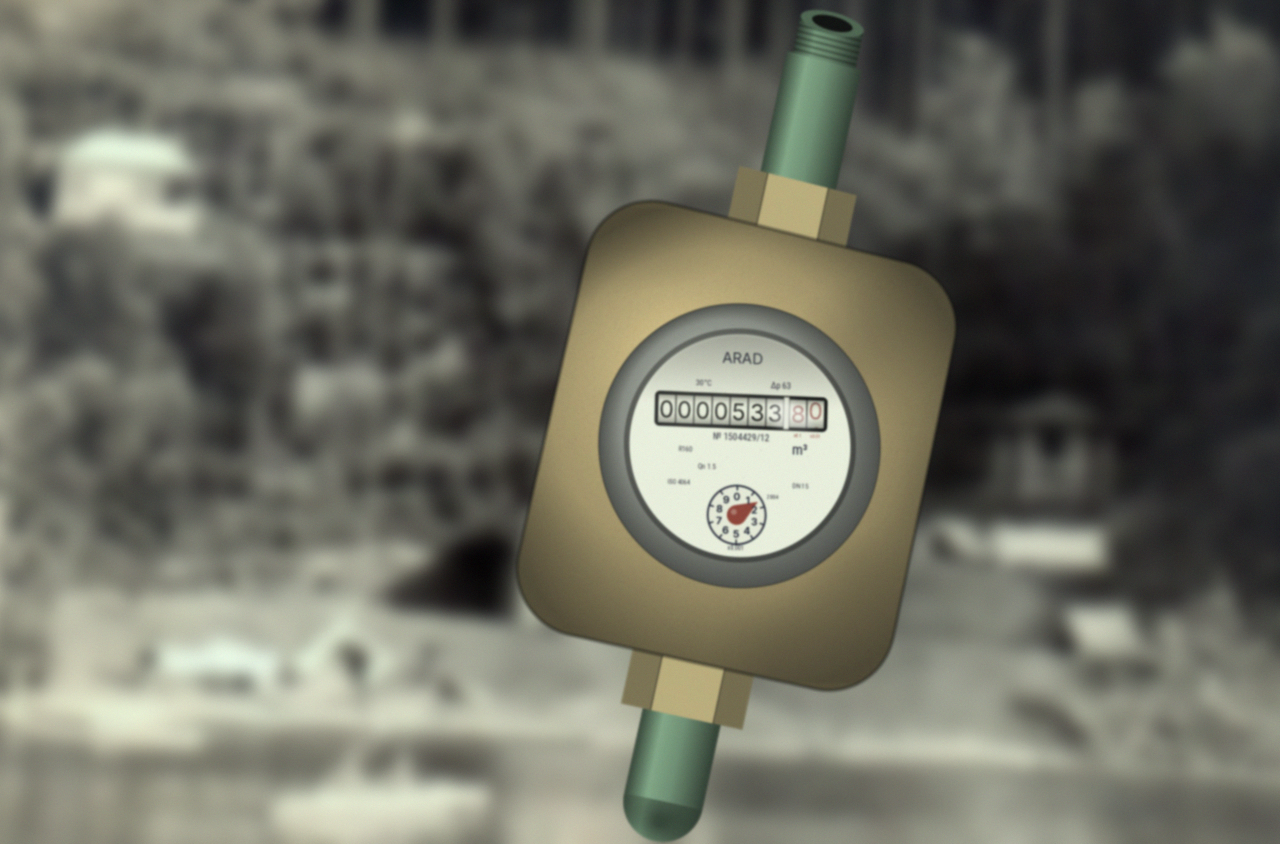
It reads 533.801,m³
